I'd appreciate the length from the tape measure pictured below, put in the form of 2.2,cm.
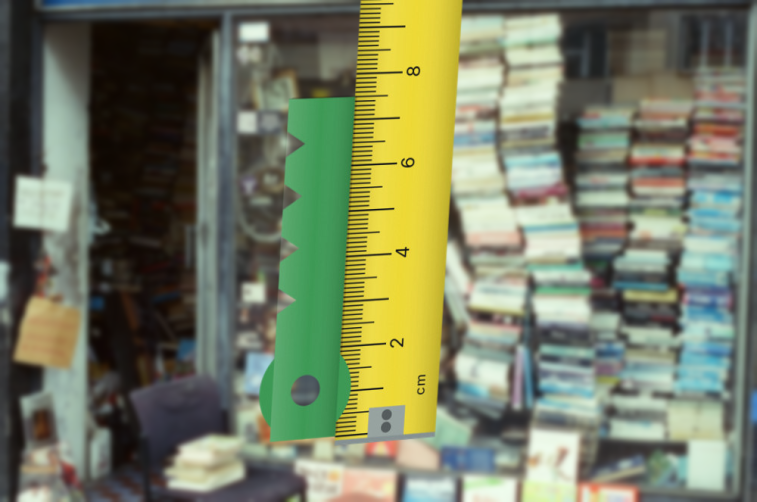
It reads 7.5,cm
